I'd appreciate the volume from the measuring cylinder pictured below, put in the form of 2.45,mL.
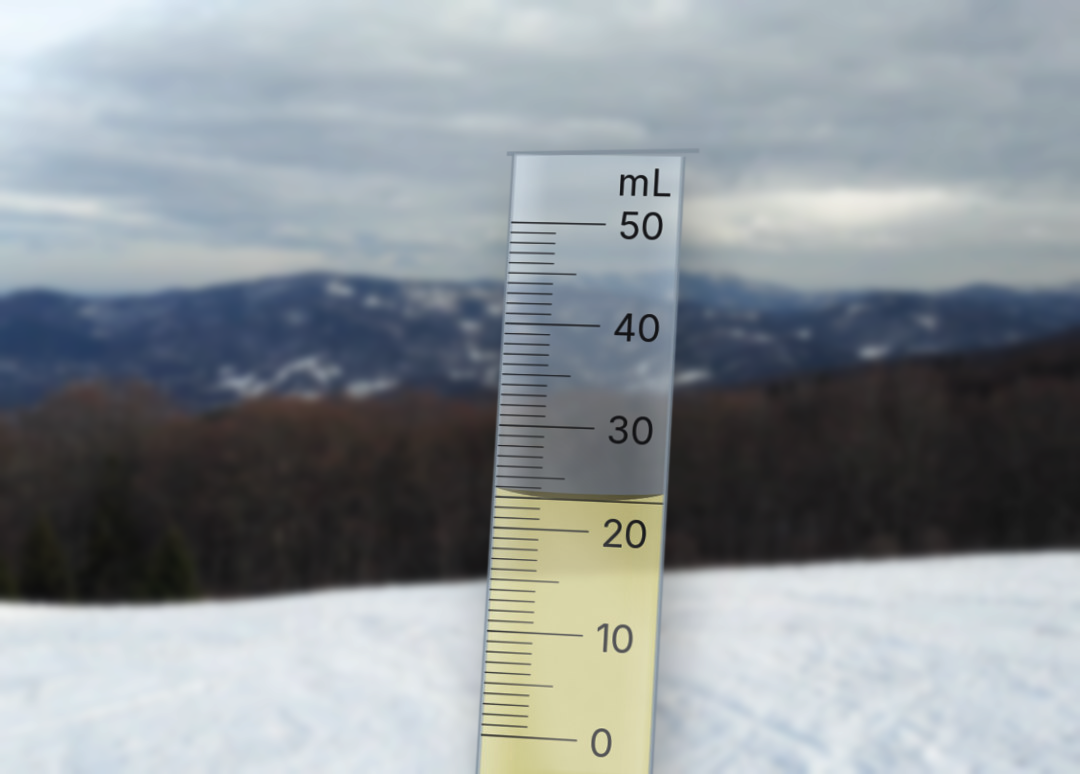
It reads 23,mL
